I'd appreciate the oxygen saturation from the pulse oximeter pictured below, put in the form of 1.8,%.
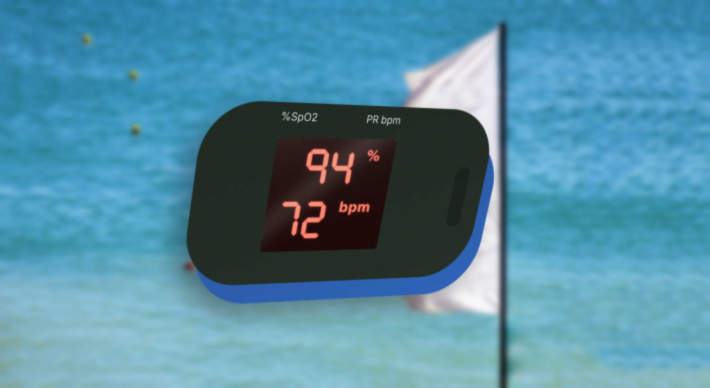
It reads 94,%
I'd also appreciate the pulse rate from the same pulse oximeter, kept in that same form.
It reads 72,bpm
